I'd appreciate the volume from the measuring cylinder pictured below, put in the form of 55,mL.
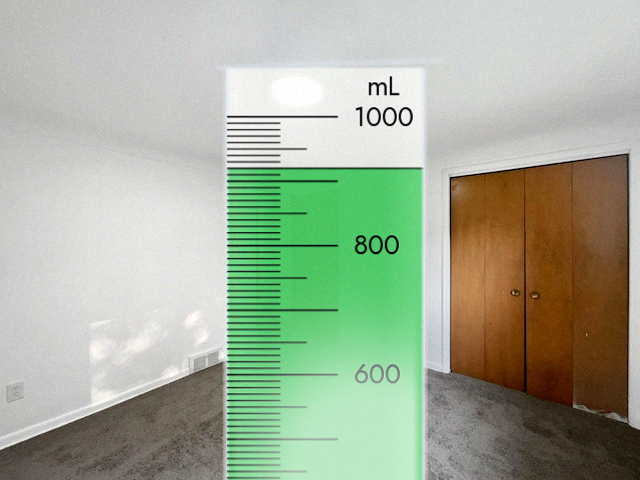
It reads 920,mL
